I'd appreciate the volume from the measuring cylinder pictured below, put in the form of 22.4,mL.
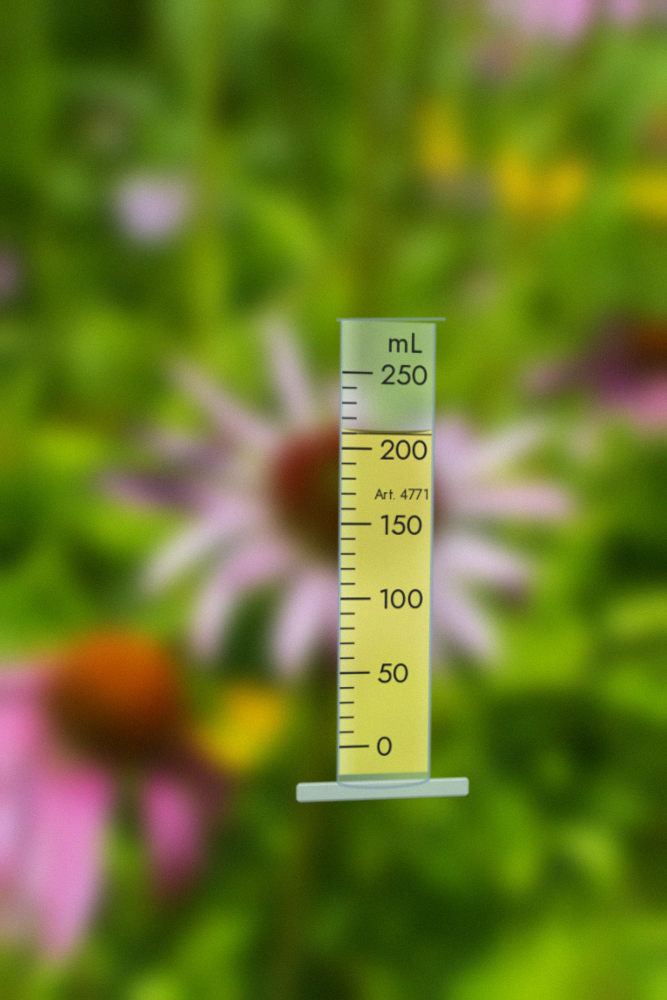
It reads 210,mL
